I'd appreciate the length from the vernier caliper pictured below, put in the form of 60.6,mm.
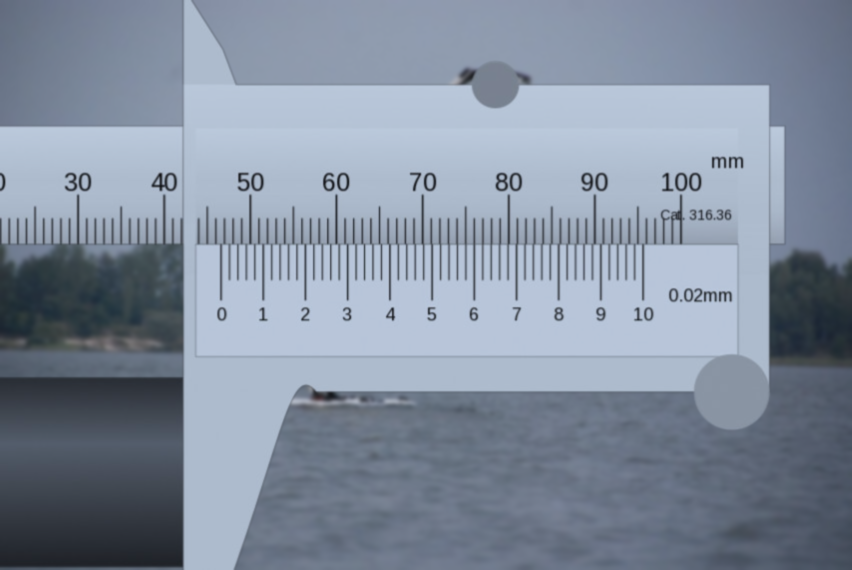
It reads 46.6,mm
